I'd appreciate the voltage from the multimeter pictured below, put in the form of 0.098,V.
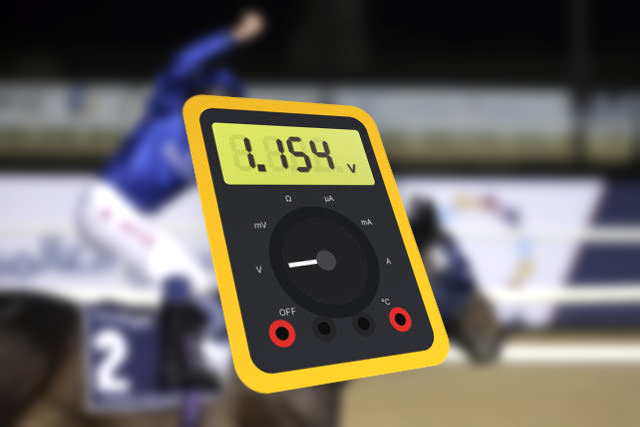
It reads 1.154,V
